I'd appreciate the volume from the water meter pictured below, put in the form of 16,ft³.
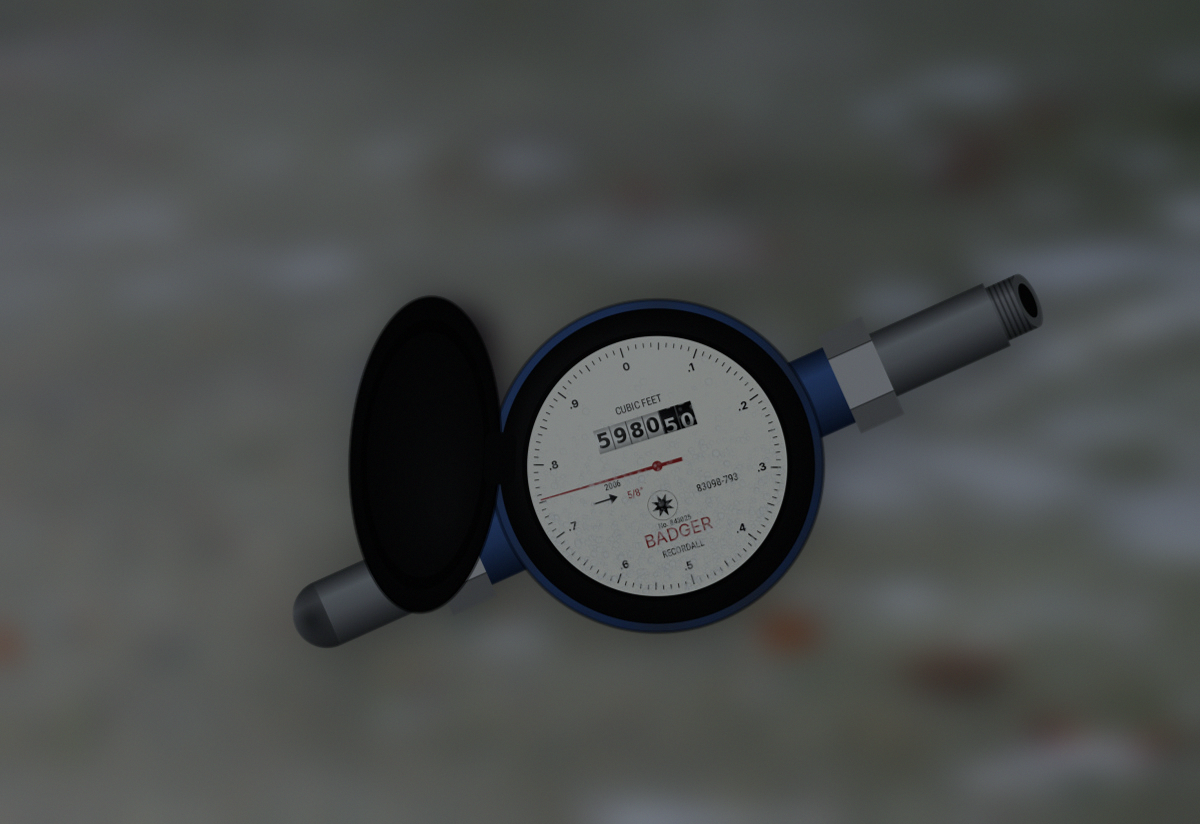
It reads 598049.75,ft³
